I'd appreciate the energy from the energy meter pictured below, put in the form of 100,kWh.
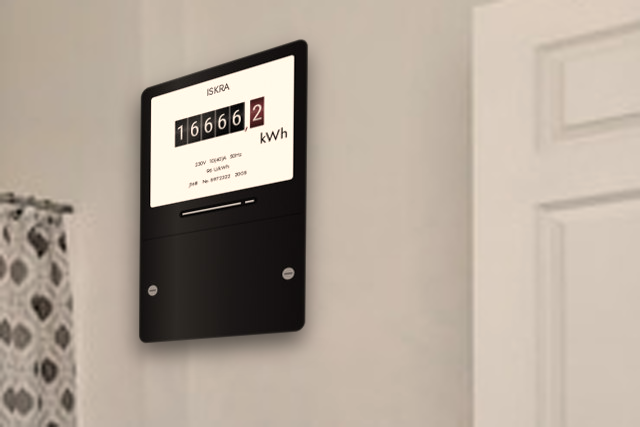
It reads 16666.2,kWh
